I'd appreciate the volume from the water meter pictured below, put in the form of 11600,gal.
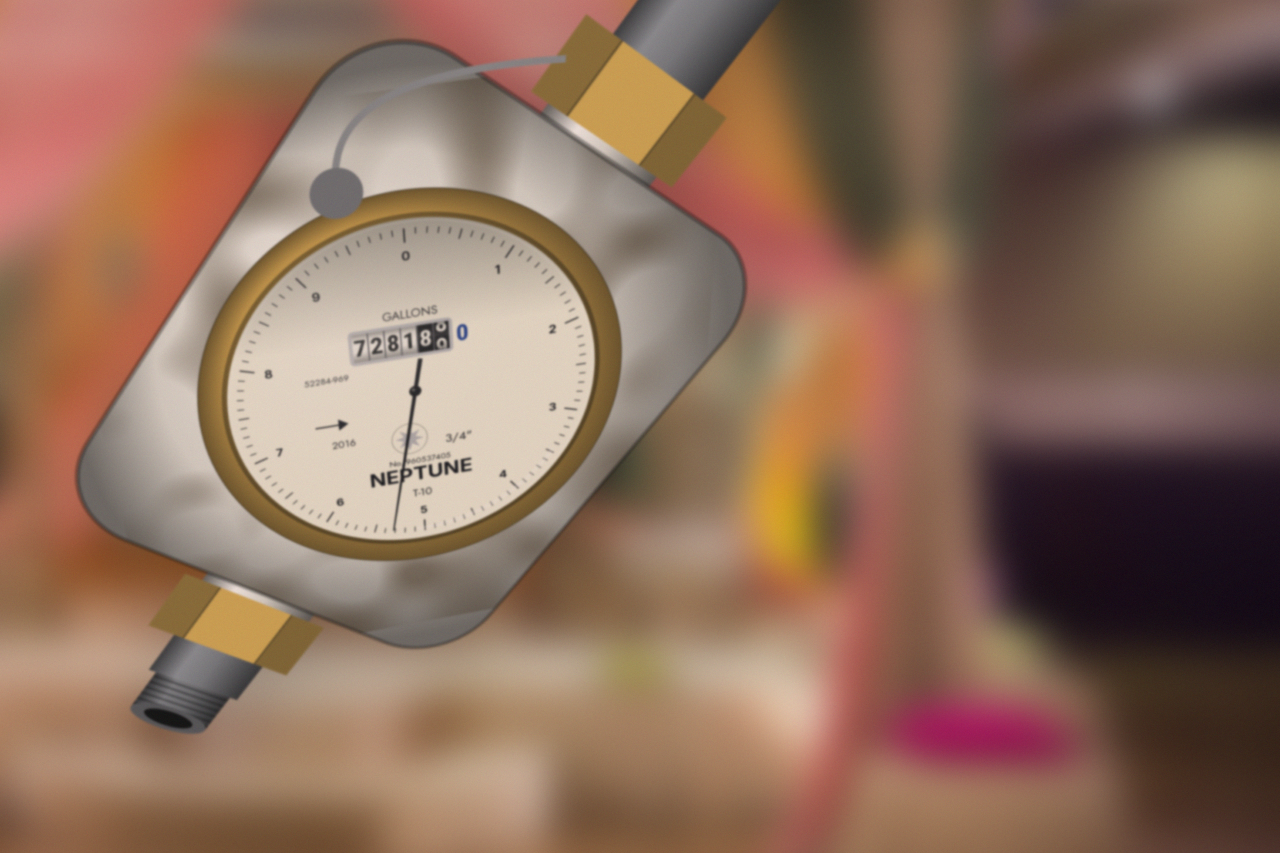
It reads 7281885.3,gal
